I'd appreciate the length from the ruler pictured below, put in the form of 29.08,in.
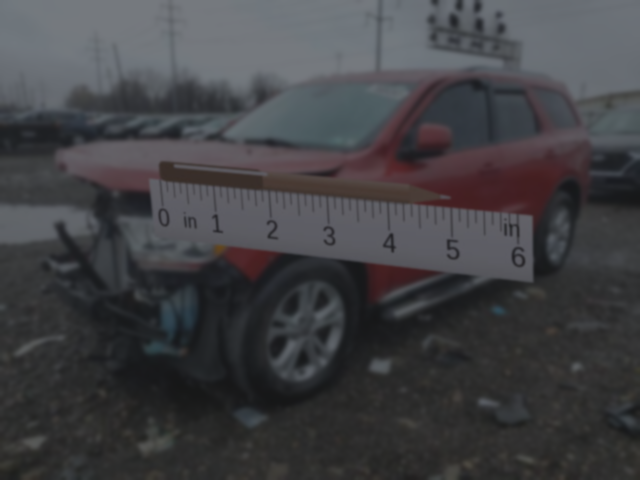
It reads 5,in
